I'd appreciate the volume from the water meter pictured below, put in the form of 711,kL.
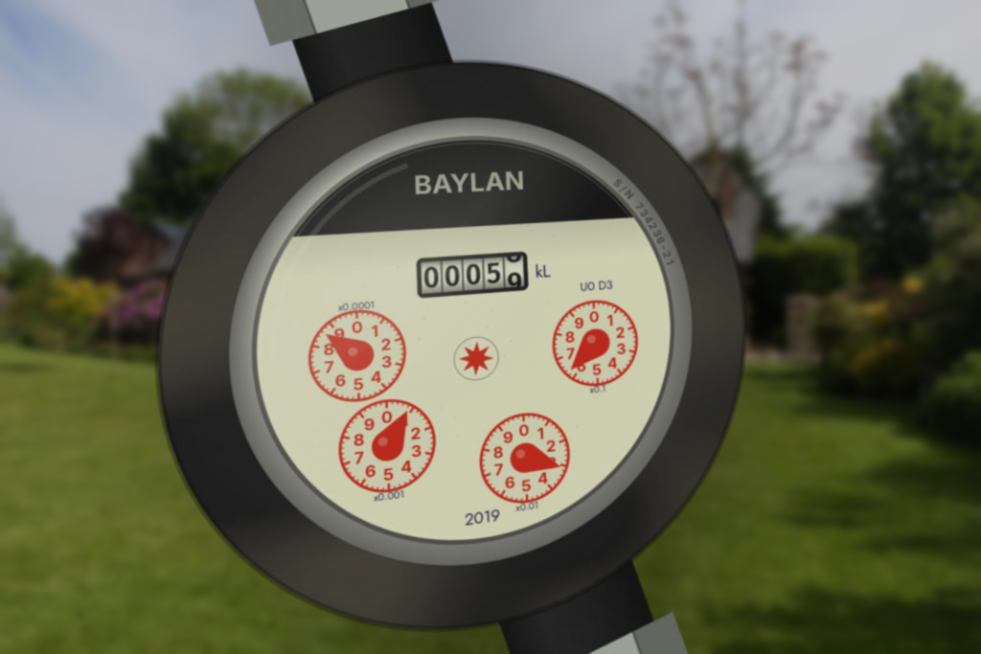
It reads 58.6308,kL
